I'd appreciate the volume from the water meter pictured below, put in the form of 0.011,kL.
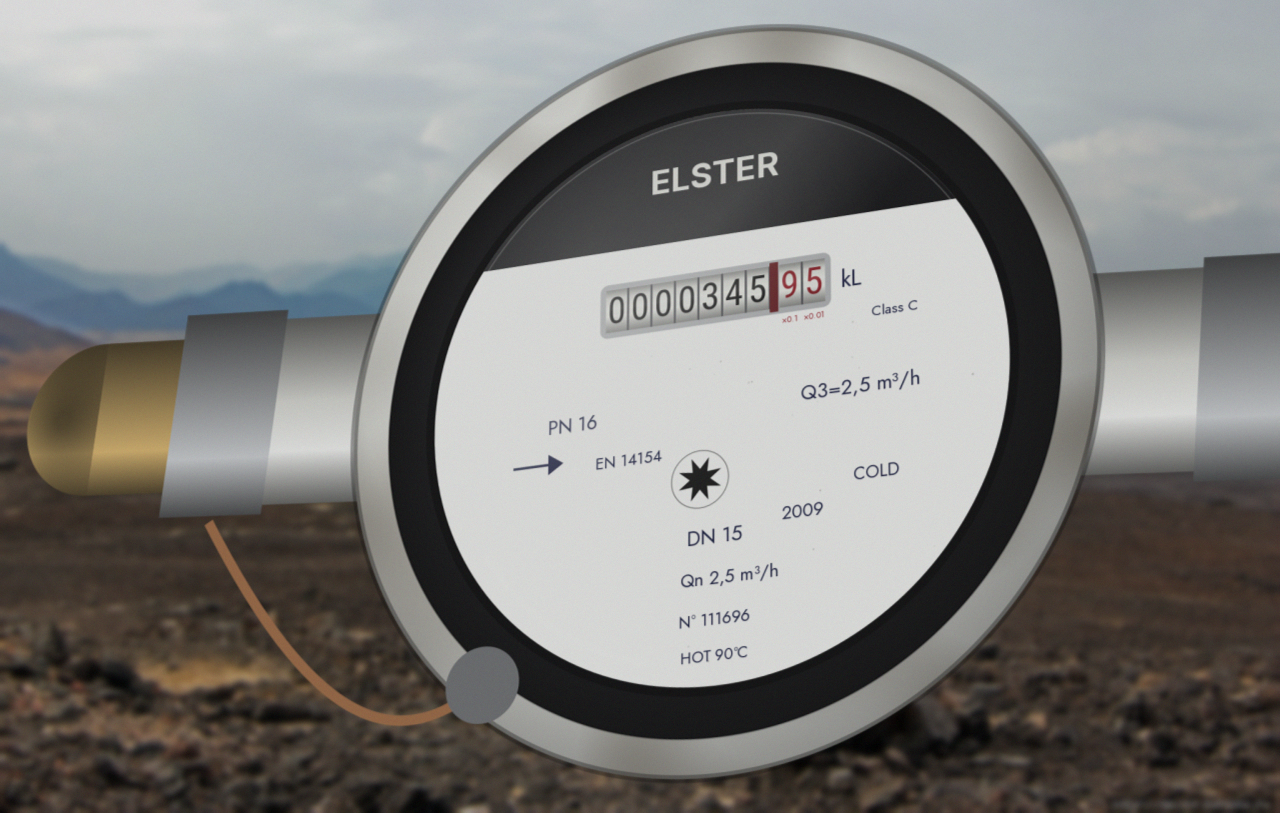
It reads 345.95,kL
